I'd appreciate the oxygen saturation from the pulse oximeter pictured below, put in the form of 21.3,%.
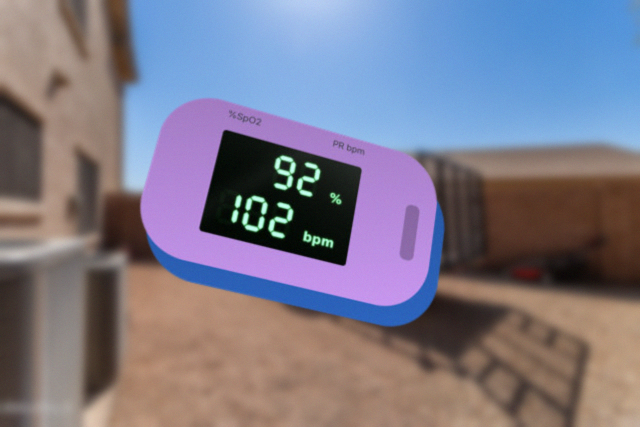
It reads 92,%
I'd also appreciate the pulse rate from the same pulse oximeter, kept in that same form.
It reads 102,bpm
